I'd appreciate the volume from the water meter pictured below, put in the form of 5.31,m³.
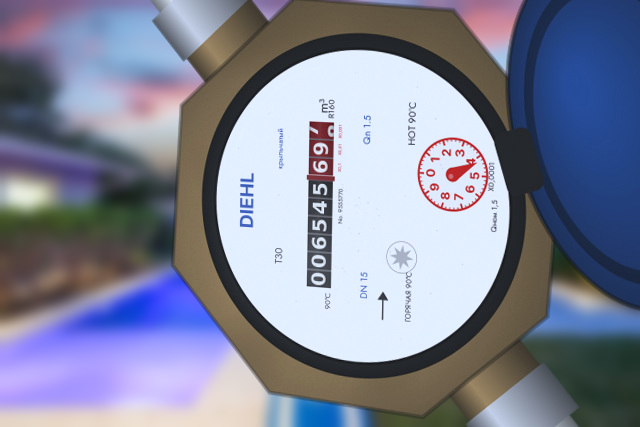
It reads 6545.6974,m³
